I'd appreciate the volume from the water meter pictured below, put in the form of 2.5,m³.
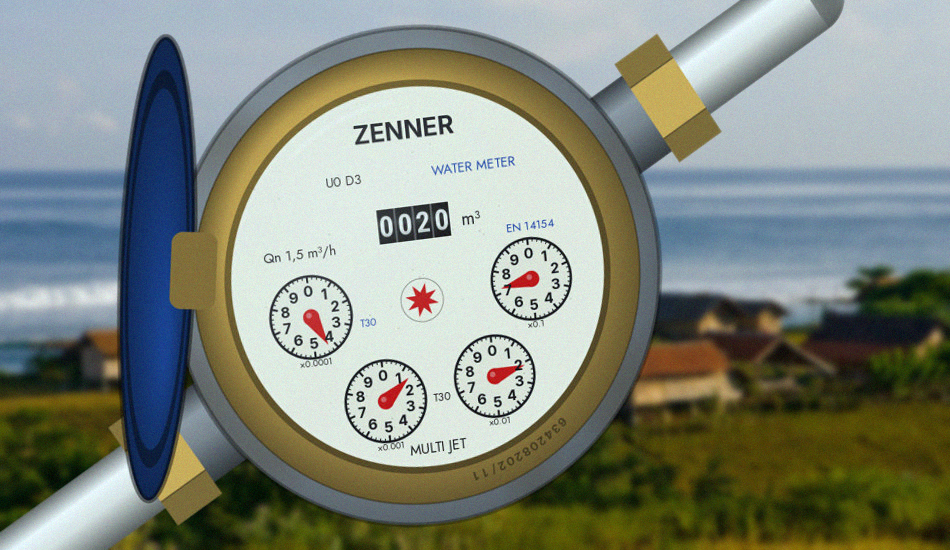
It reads 20.7214,m³
